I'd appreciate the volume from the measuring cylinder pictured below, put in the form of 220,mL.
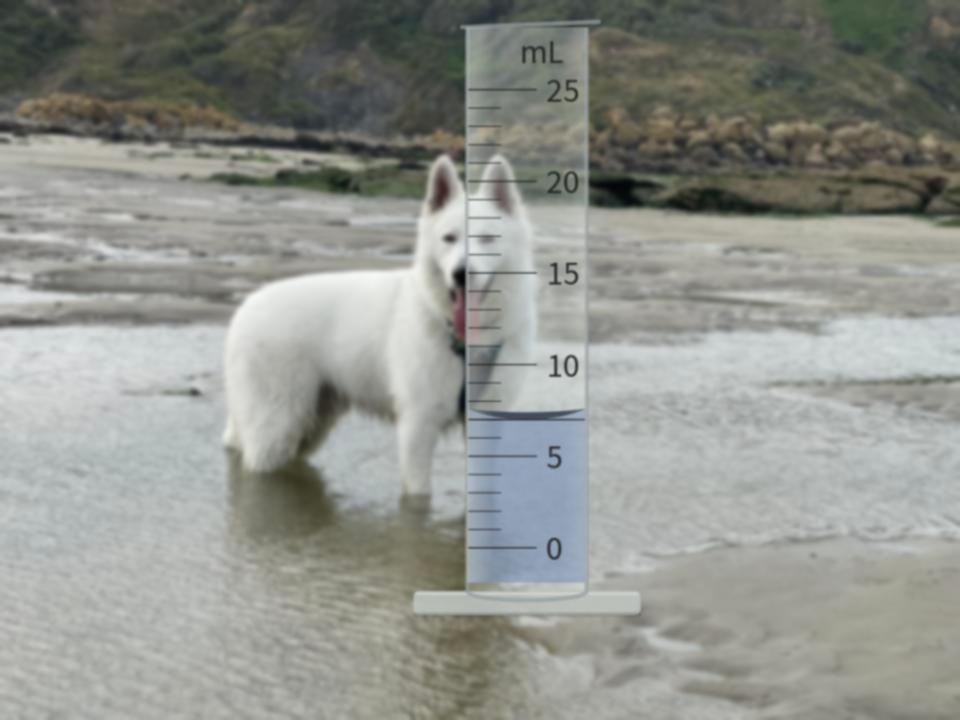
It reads 7,mL
